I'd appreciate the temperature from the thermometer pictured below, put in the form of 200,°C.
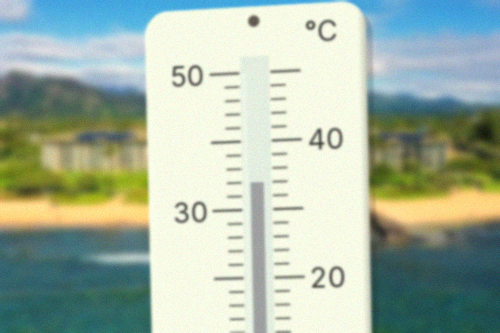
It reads 34,°C
